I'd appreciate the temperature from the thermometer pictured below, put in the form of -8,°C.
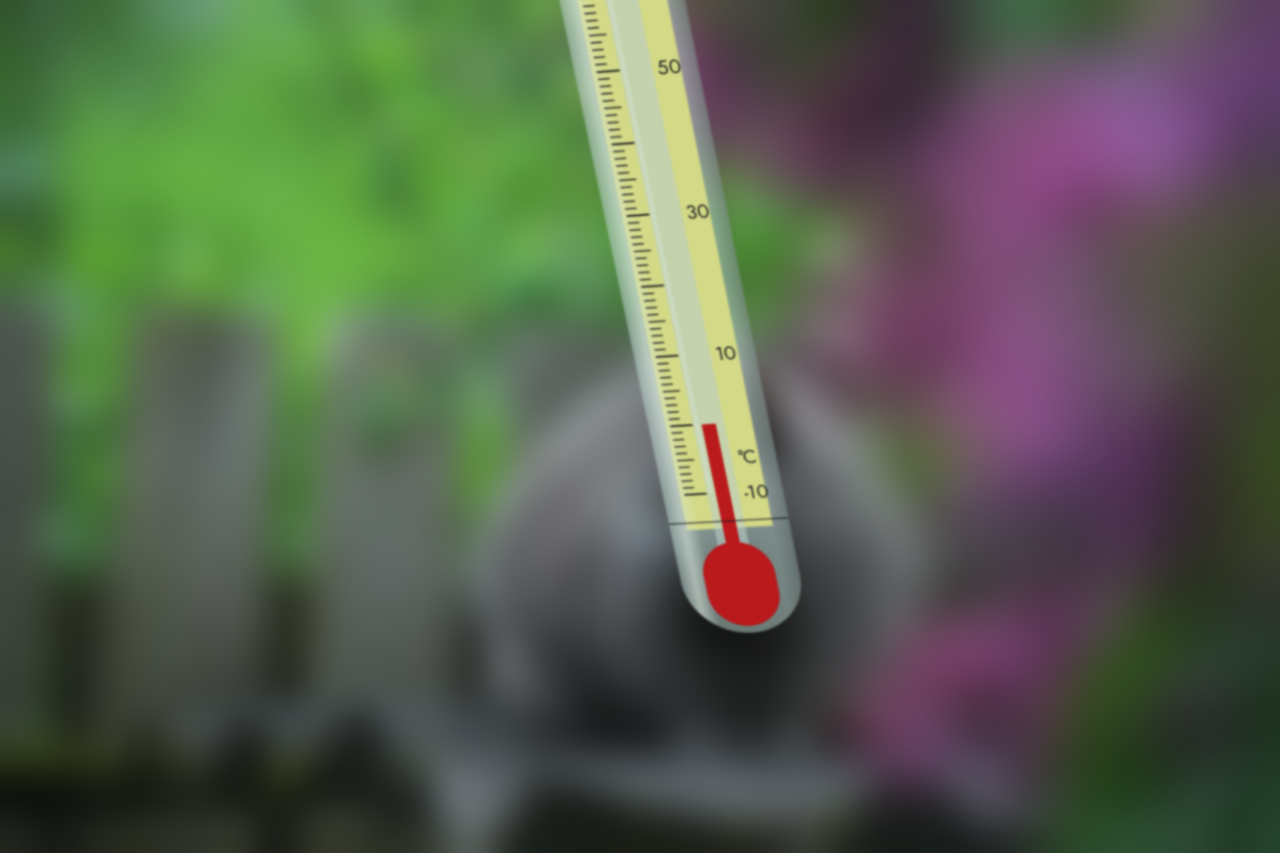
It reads 0,°C
